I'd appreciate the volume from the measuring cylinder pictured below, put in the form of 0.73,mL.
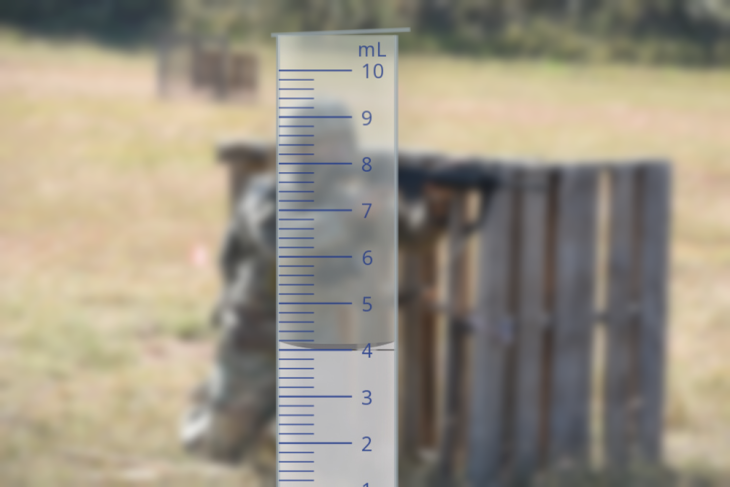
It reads 4,mL
